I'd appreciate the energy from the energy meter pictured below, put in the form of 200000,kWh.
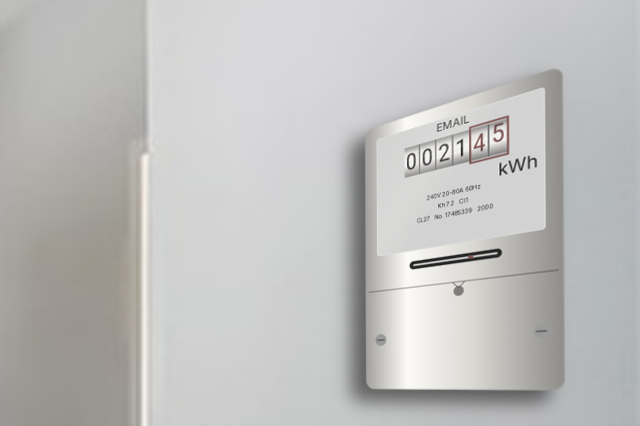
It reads 21.45,kWh
